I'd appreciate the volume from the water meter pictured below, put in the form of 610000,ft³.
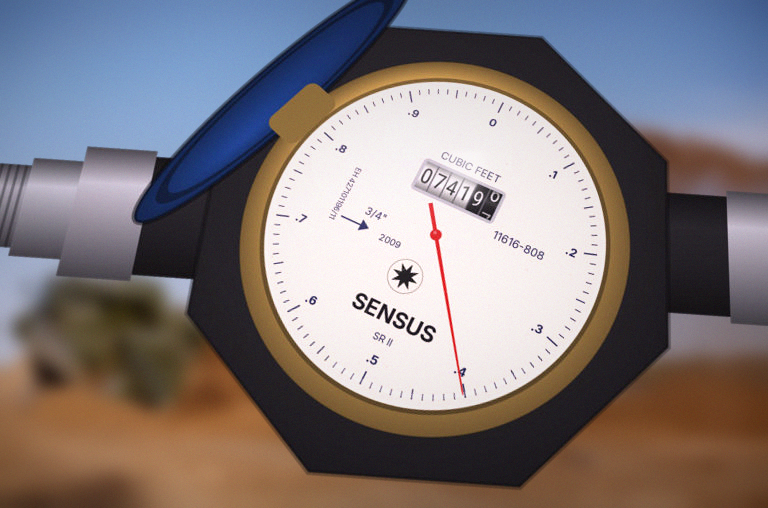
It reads 74196.40,ft³
